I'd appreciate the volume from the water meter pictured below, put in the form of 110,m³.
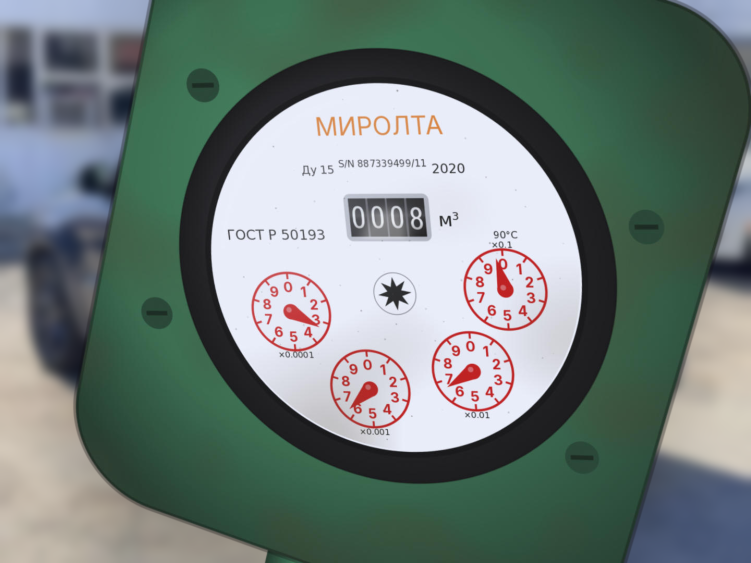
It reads 7.9663,m³
